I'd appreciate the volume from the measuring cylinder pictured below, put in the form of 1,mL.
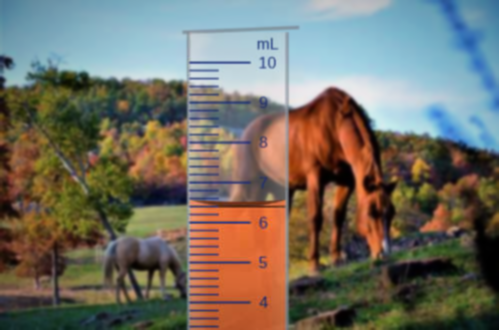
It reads 6.4,mL
